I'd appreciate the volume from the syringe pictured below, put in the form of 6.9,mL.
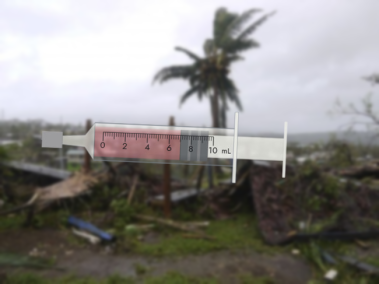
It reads 7,mL
